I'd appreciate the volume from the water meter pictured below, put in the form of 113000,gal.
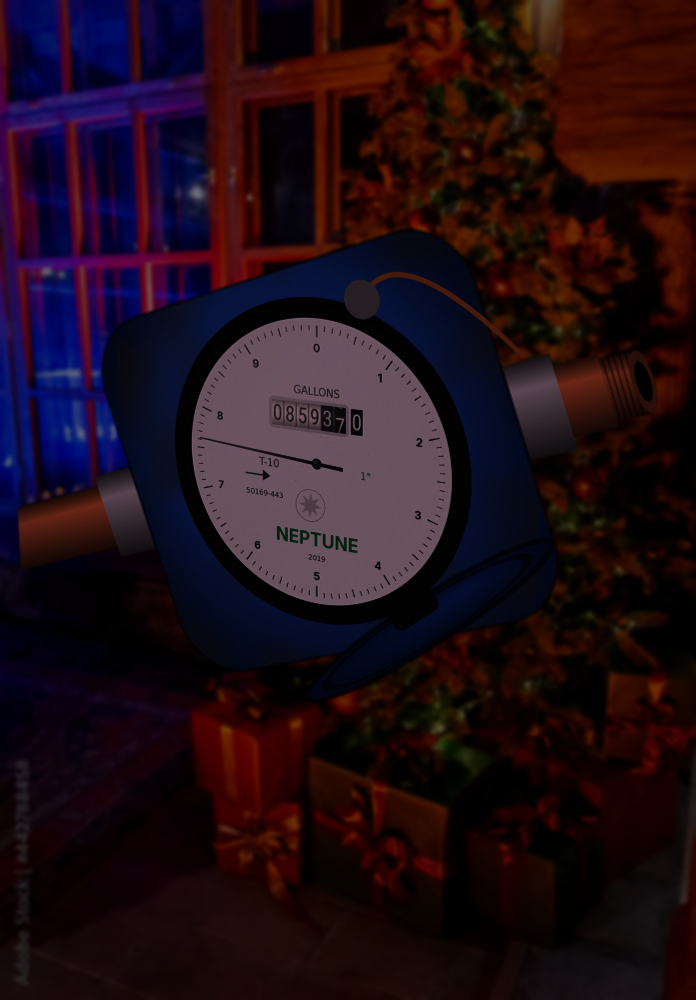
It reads 859367.6,gal
